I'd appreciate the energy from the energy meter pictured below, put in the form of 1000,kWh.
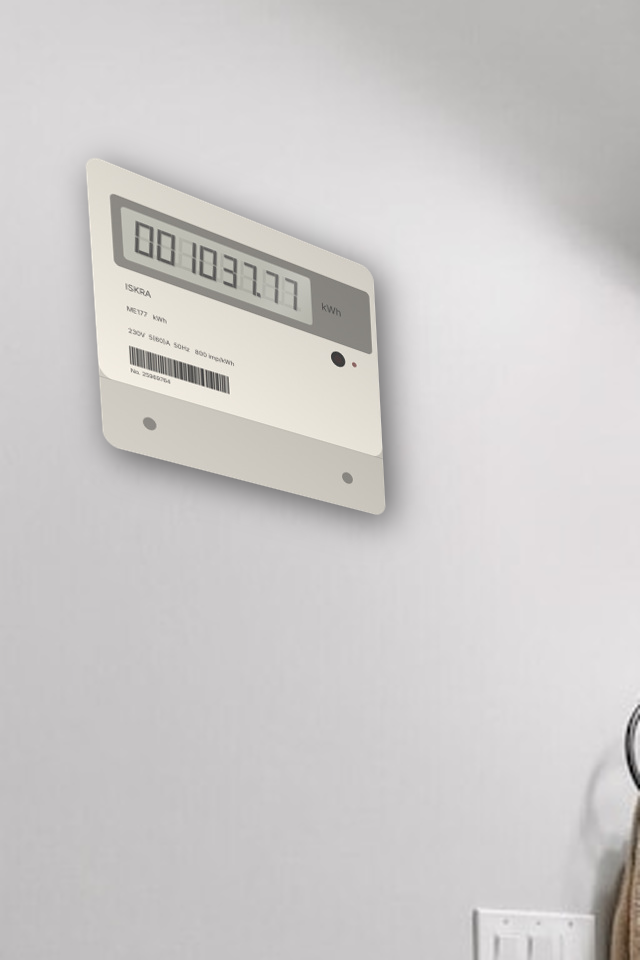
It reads 1037.77,kWh
